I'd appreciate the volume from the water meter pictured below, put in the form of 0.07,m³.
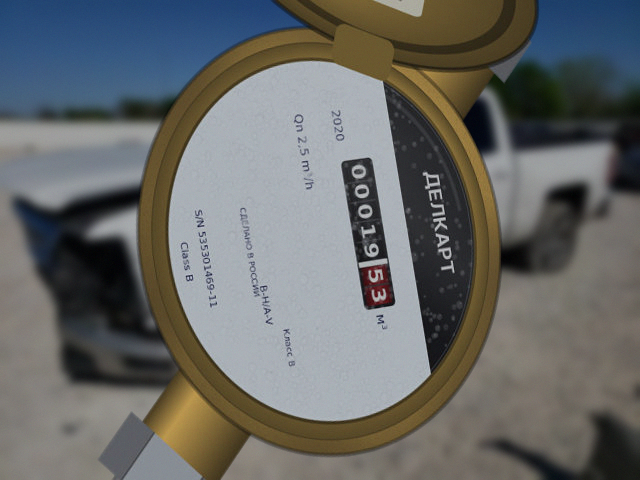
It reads 19.53,m³
